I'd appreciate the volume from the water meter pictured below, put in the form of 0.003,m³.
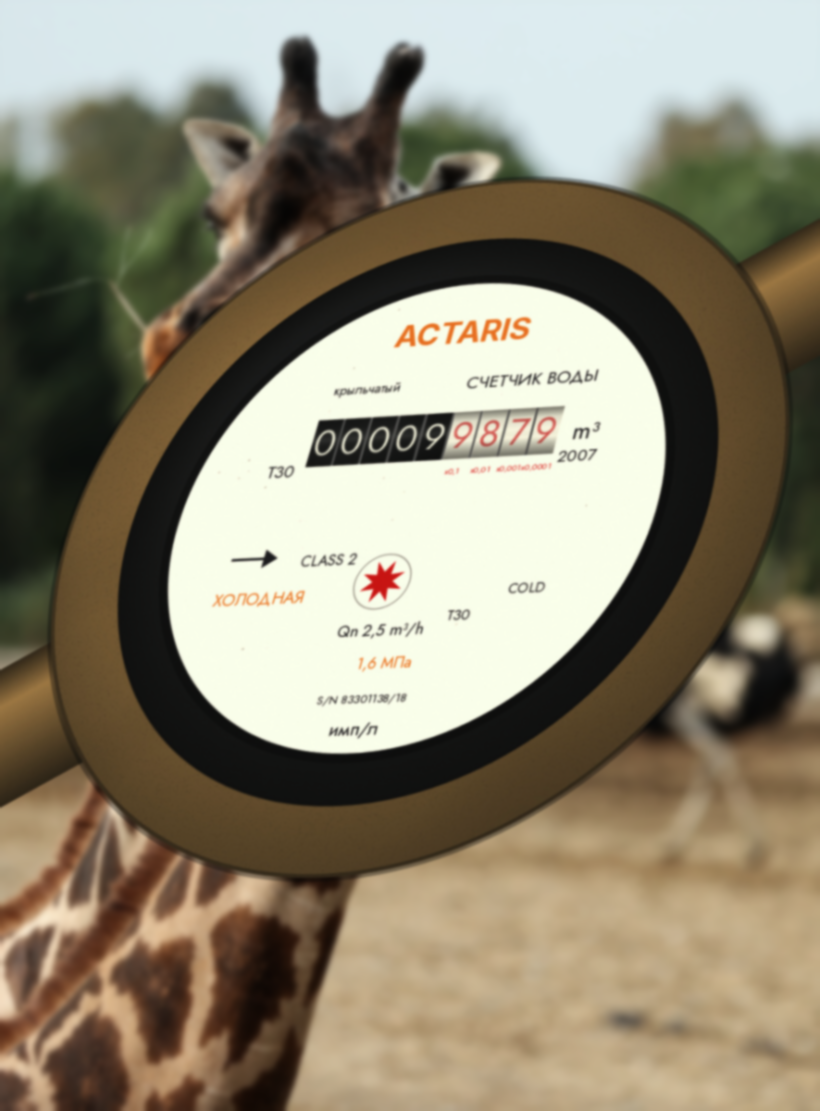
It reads 9.9879,m³
